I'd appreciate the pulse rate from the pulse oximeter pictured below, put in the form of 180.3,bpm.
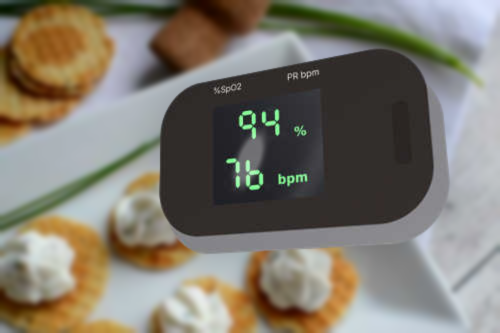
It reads 76,bpm
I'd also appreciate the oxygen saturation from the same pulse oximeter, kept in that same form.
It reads 94,%
